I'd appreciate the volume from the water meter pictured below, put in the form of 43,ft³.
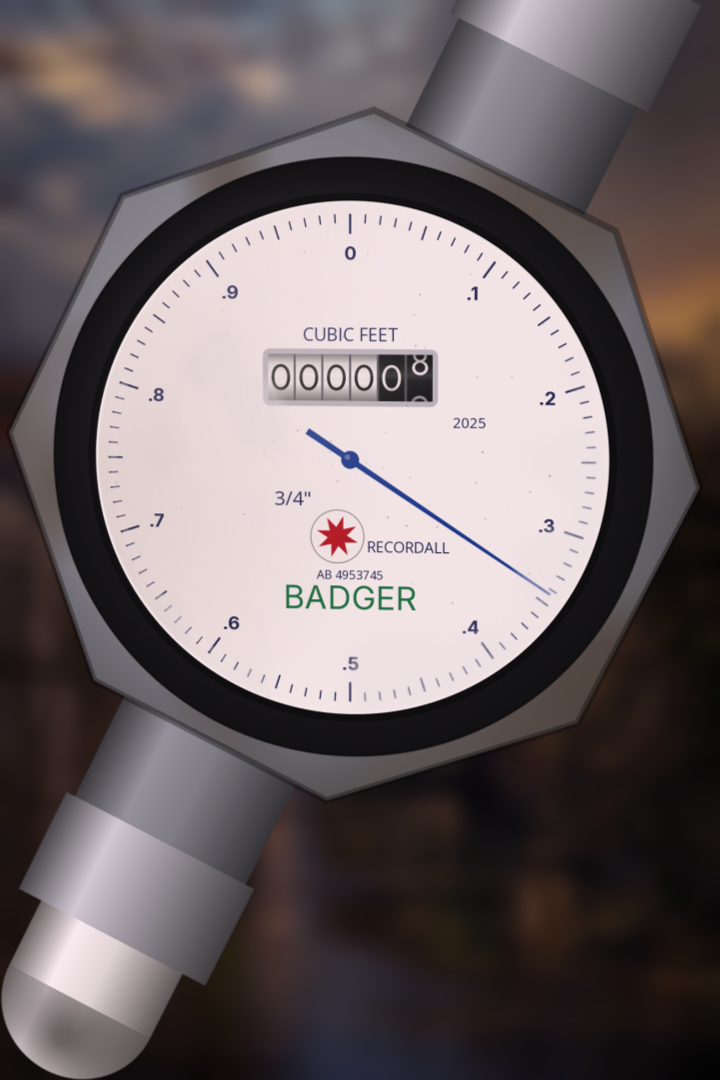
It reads 8.34,ft³
